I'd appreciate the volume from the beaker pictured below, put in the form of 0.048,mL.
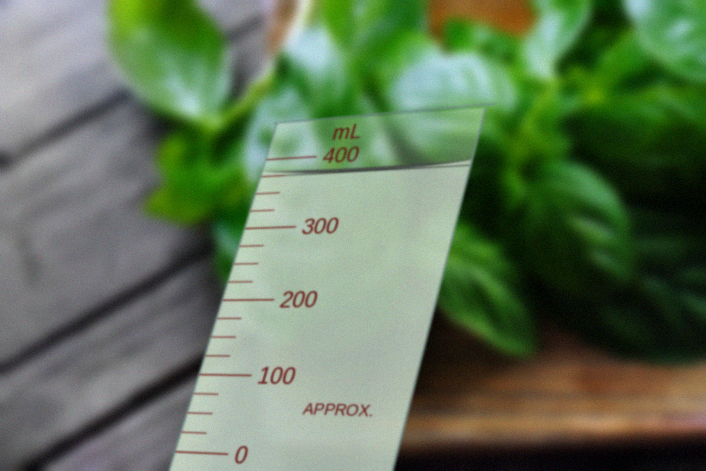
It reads 375,mL
